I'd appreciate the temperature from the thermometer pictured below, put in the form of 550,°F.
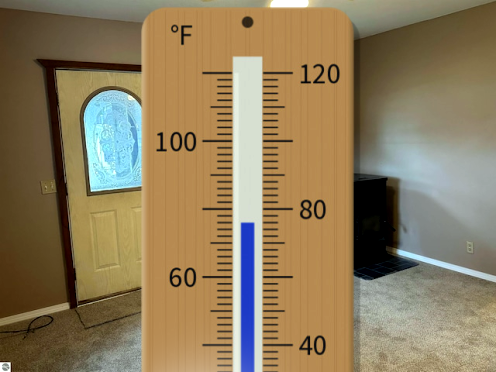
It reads 76,°F
